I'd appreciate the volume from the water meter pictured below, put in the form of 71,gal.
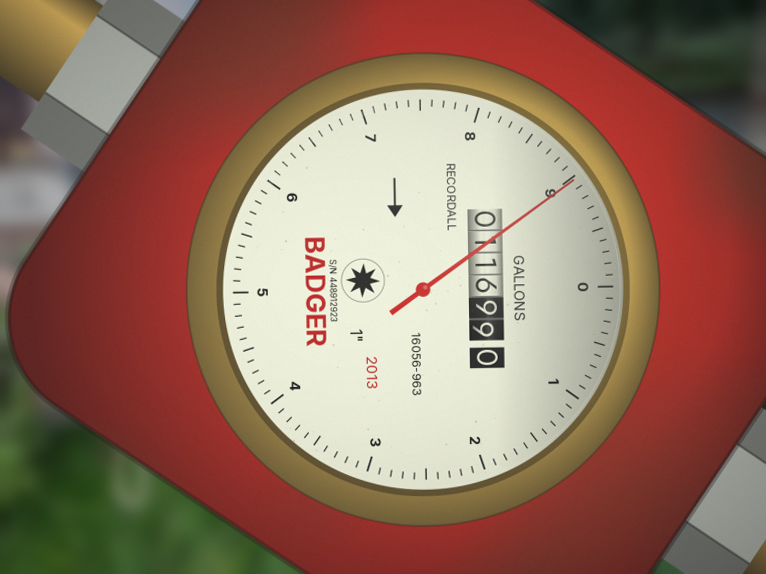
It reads 116989.0,gal
